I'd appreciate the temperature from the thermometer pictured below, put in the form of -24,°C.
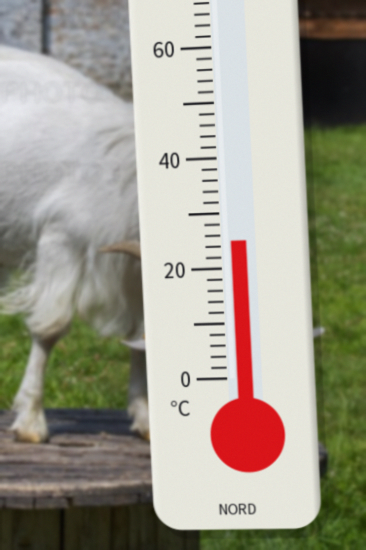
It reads 25,°C
